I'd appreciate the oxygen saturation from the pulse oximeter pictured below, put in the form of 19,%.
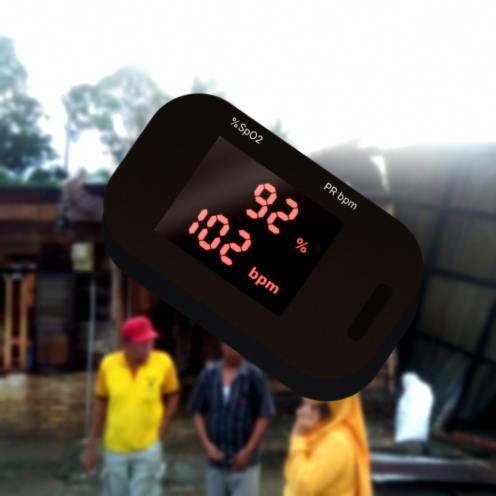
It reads 92,%
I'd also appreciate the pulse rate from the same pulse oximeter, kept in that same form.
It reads 102,bpm
